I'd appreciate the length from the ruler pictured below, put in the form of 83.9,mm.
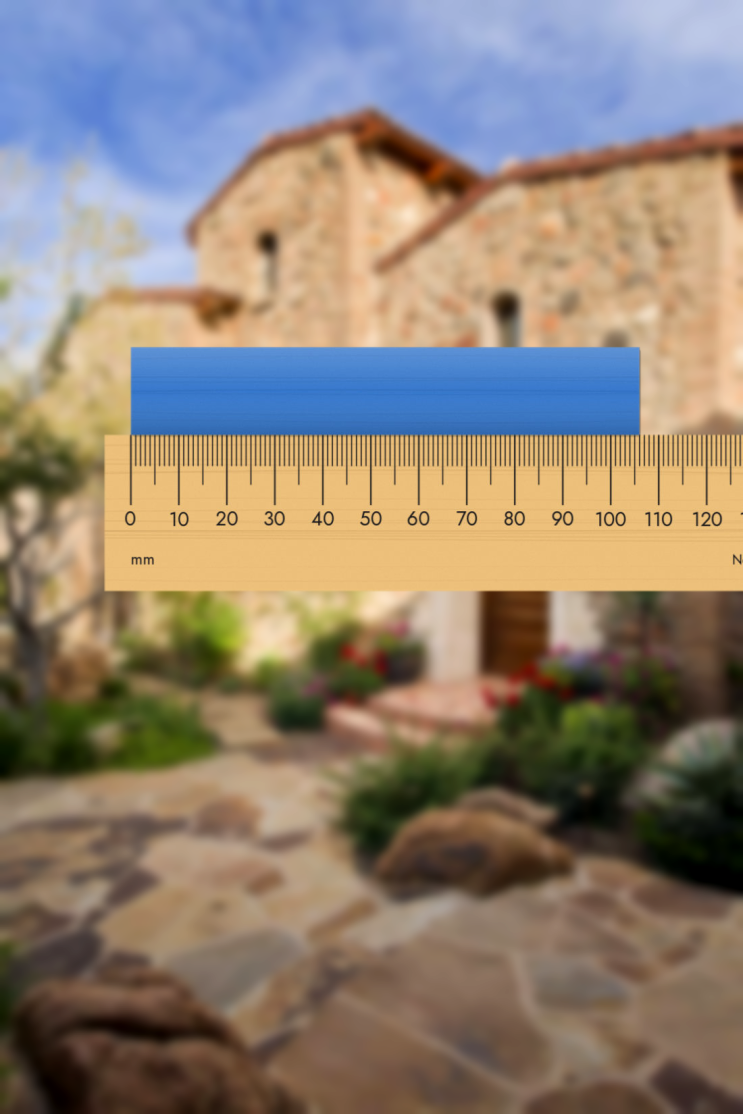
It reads 106,mm
